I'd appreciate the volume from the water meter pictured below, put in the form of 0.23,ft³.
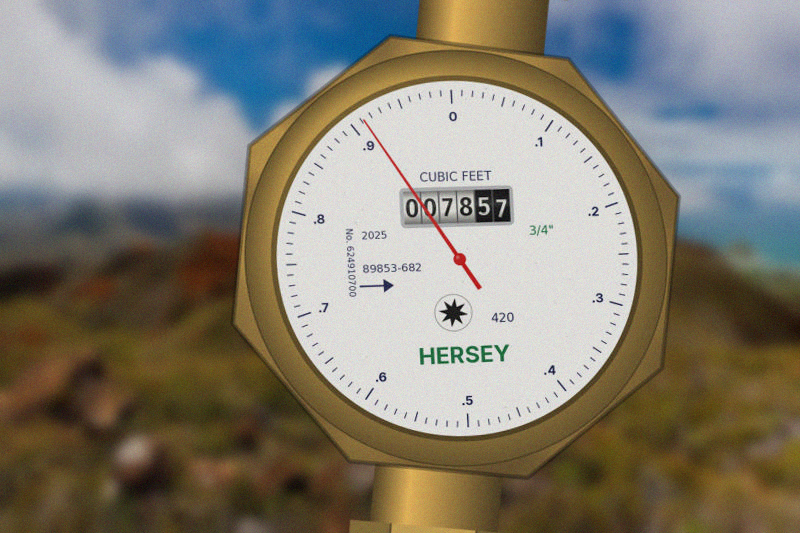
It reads 7856.91,ft³
